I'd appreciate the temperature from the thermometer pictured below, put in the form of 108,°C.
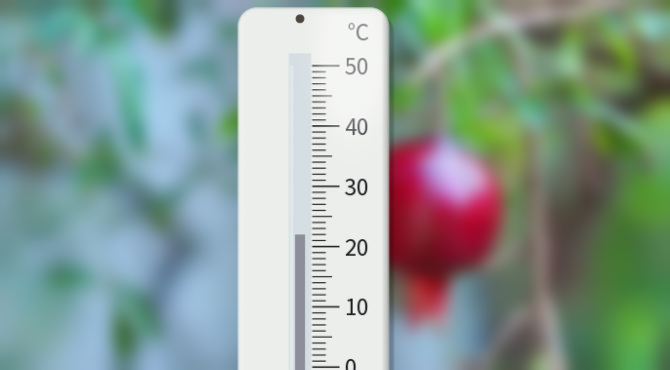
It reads 22,°C
